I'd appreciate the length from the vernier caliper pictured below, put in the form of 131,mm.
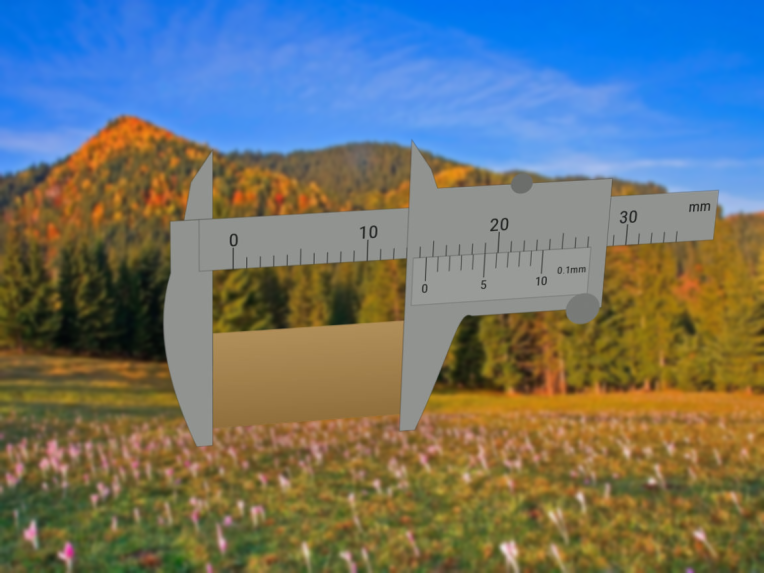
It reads 14.5,mm
